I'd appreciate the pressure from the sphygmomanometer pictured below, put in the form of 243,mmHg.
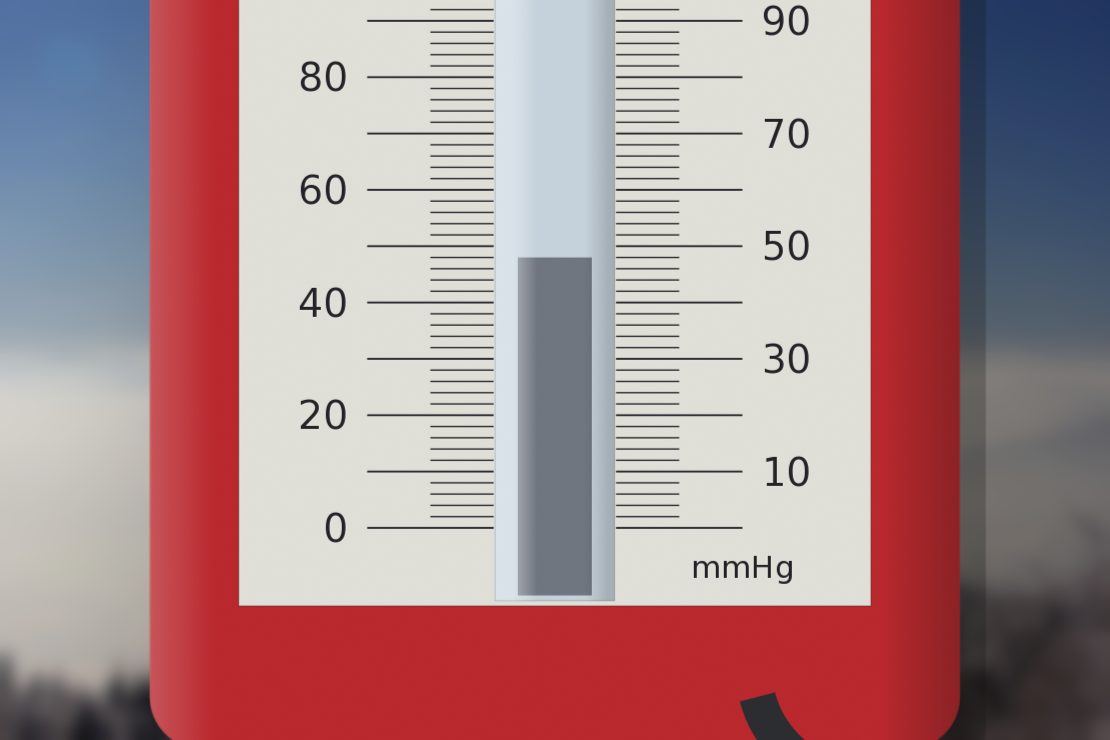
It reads 48,mmHg
